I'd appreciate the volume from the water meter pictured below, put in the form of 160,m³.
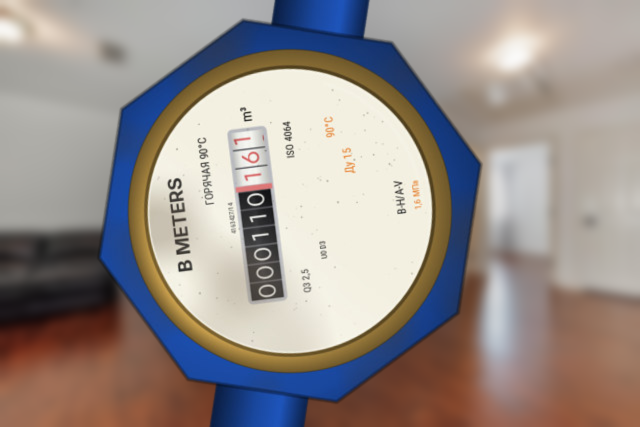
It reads 110.161,m³
